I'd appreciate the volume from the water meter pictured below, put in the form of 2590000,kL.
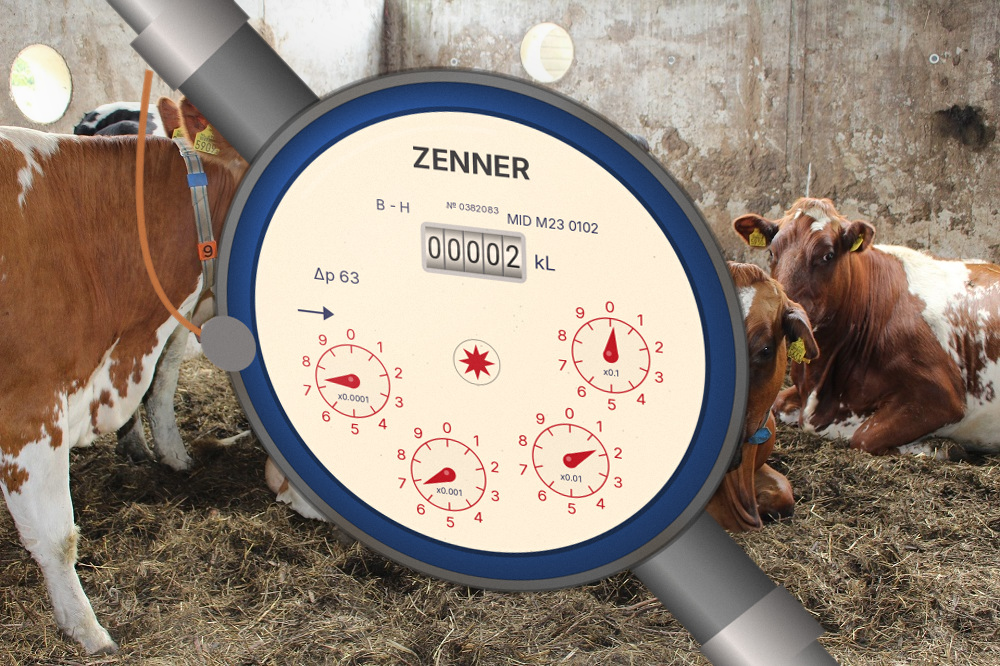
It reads 2.0167,kL
